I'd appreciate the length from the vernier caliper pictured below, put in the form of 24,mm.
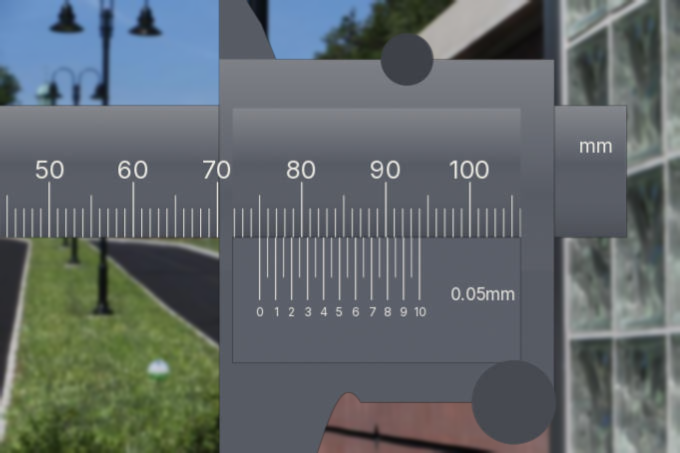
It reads 75.0,mm
